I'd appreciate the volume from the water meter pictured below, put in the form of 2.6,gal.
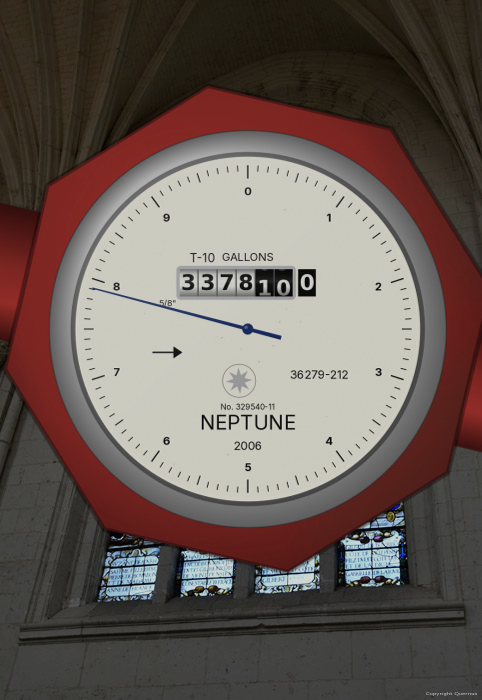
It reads 3378097.9,gal
